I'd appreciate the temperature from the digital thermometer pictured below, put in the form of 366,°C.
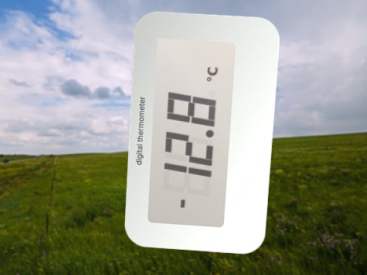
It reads -12.8,°C
